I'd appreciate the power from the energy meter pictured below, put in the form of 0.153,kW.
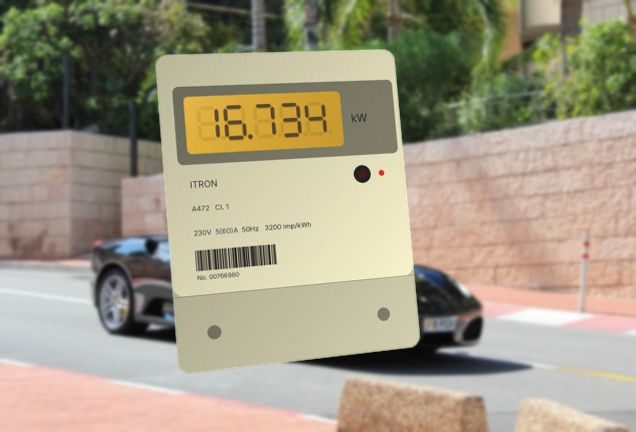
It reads 16.734,kW
